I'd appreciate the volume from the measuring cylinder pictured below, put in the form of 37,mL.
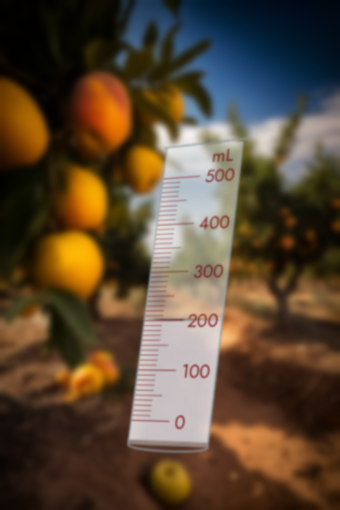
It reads 200,mL
